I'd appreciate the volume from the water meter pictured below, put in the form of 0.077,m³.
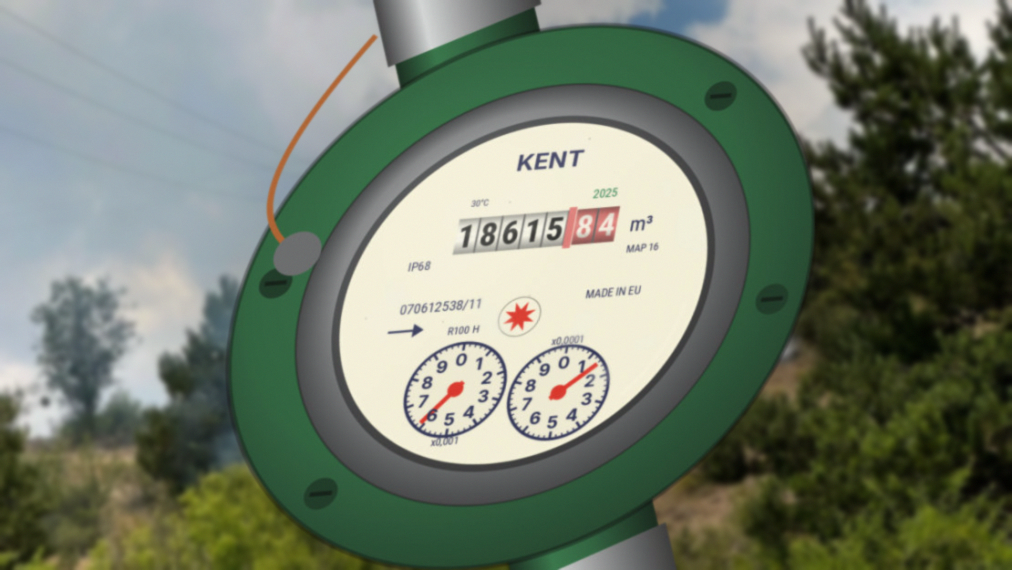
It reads 18615.8461,m³
